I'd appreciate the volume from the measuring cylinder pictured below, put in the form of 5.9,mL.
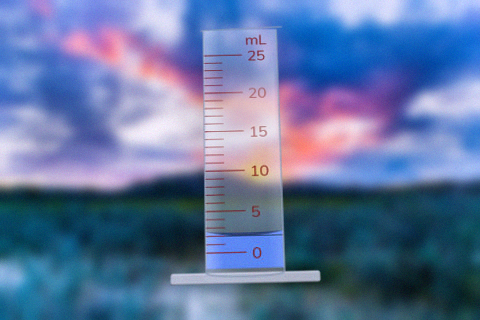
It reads 2,mL
